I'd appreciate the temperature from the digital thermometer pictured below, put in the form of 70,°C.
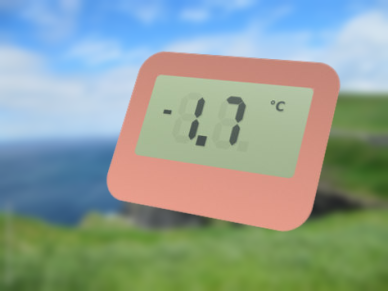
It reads -1.7,°C
